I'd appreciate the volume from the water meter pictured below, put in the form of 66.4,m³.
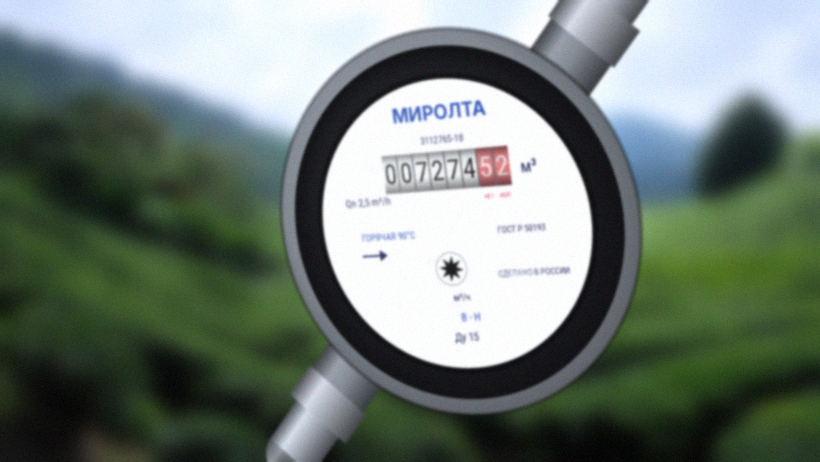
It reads 7274.52,m³
